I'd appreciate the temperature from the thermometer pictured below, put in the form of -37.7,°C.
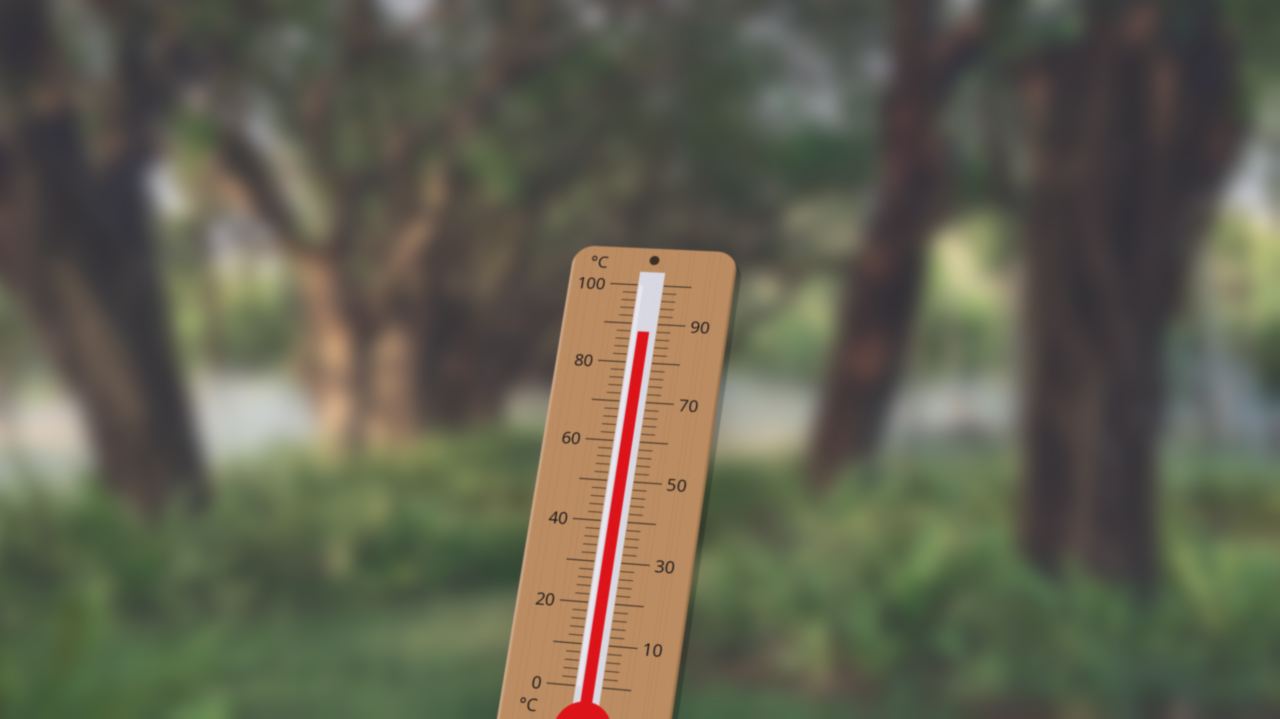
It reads 88,°C
